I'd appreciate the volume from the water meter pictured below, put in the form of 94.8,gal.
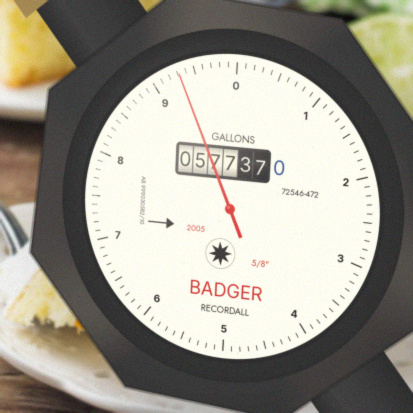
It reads 577369.3,gal
